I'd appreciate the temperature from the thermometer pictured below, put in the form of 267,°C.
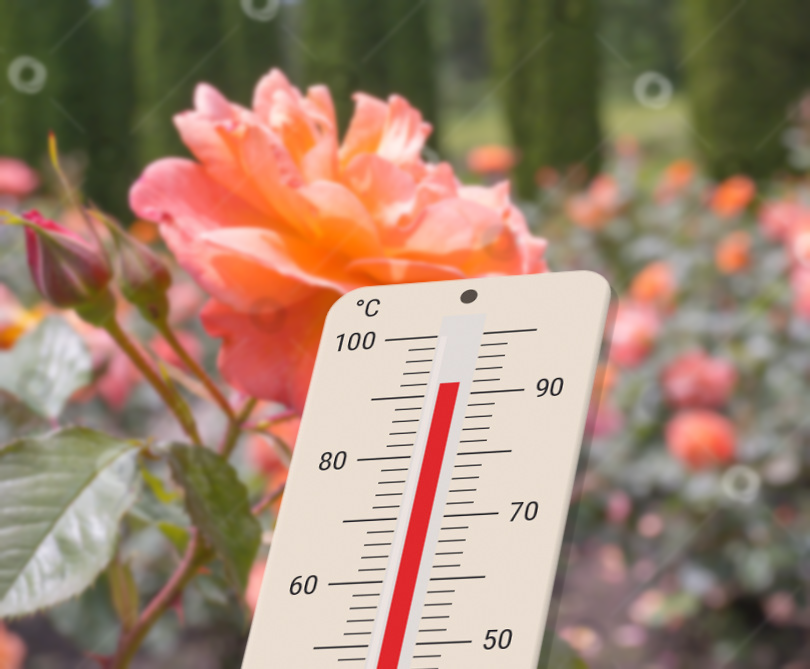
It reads 92,°C
